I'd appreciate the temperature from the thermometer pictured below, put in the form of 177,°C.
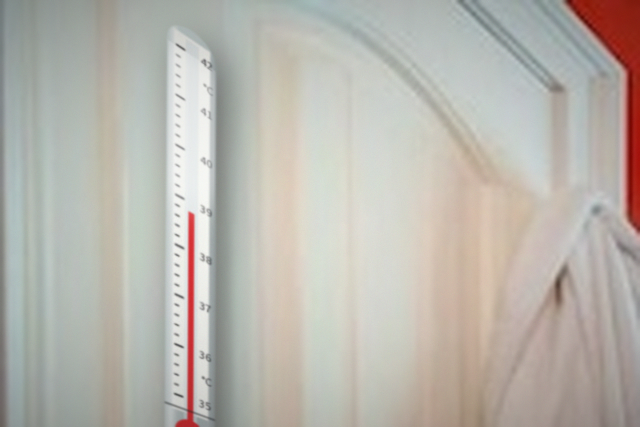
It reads 38.8,°C
